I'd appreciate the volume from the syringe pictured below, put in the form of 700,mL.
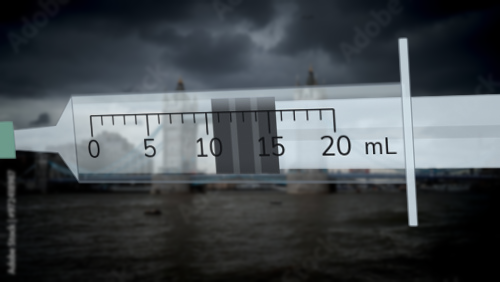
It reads 10.5,mL
